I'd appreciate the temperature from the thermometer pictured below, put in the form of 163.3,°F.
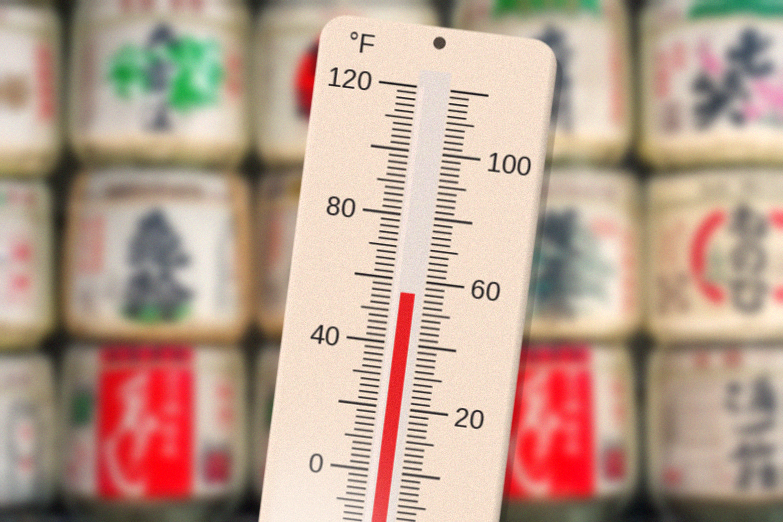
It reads 56,°F
